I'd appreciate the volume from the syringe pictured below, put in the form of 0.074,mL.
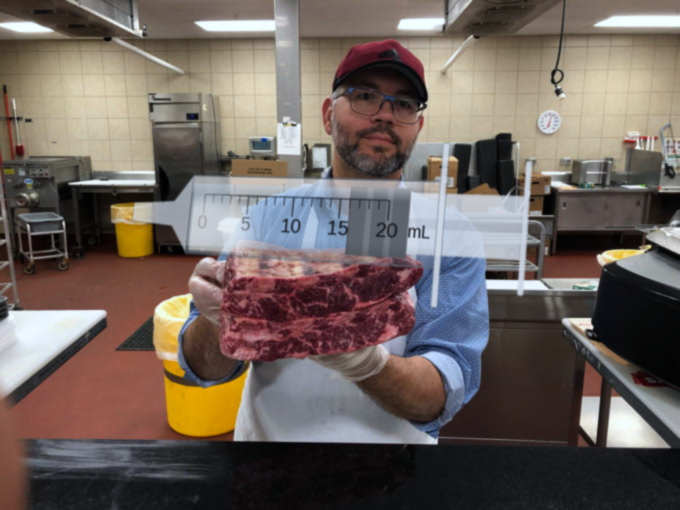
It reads 16,mL
